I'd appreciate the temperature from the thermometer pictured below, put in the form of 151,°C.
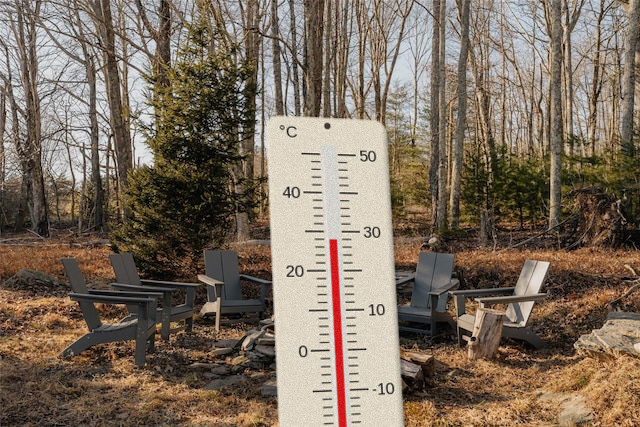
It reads 28,°C
